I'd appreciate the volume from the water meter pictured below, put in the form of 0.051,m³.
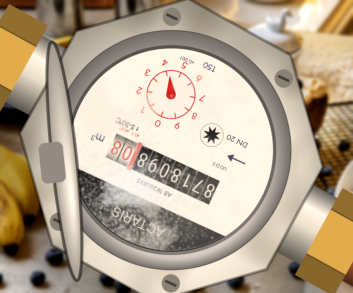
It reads 8718098.084,m³
